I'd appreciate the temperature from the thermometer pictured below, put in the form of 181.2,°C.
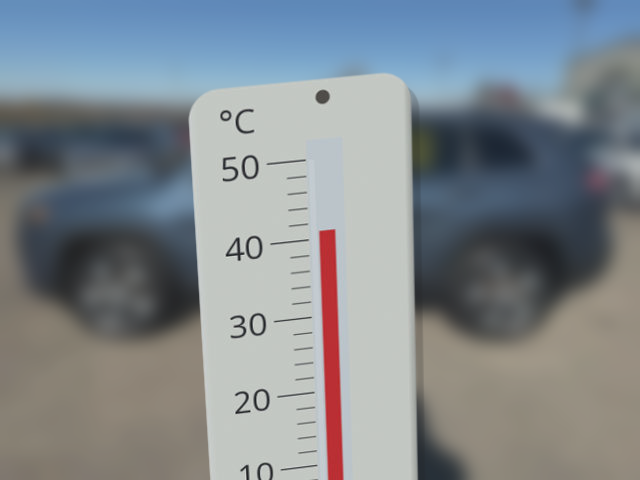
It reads 41,°C
